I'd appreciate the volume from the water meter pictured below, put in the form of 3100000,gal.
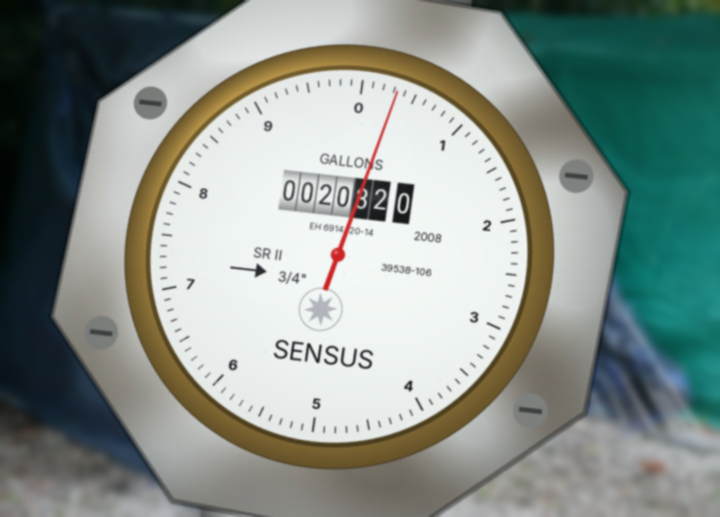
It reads 20320.3,gal
